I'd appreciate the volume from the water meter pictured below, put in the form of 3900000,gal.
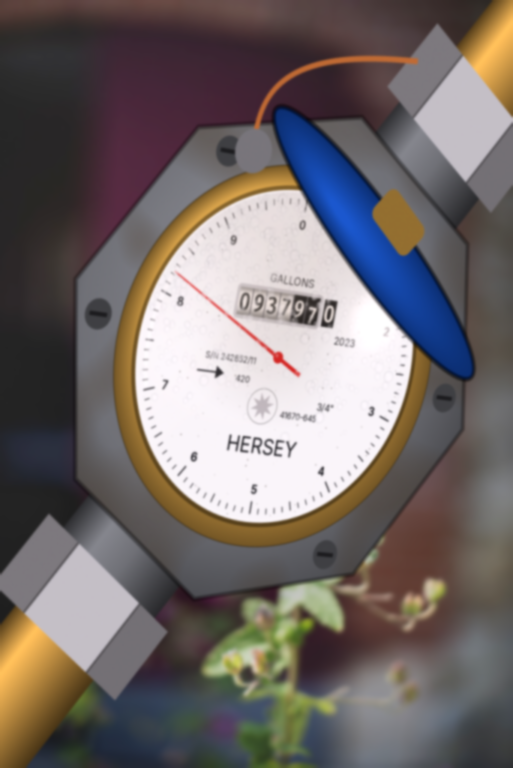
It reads 937968.2,gal
